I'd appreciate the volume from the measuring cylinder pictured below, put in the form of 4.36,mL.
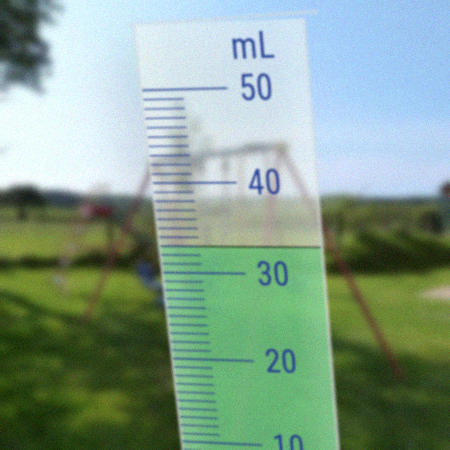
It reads 33,mL
